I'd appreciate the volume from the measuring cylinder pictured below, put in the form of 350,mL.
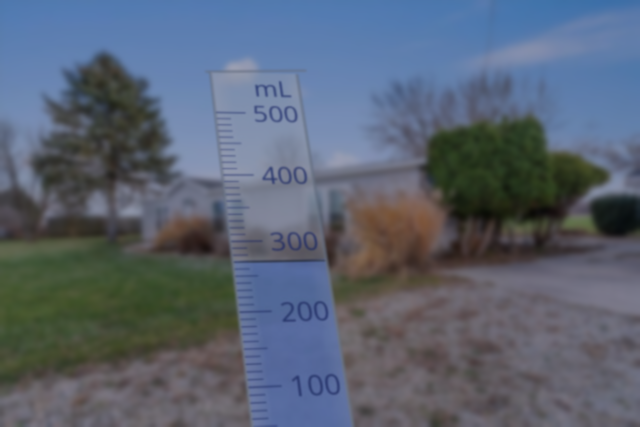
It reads 270,mL
